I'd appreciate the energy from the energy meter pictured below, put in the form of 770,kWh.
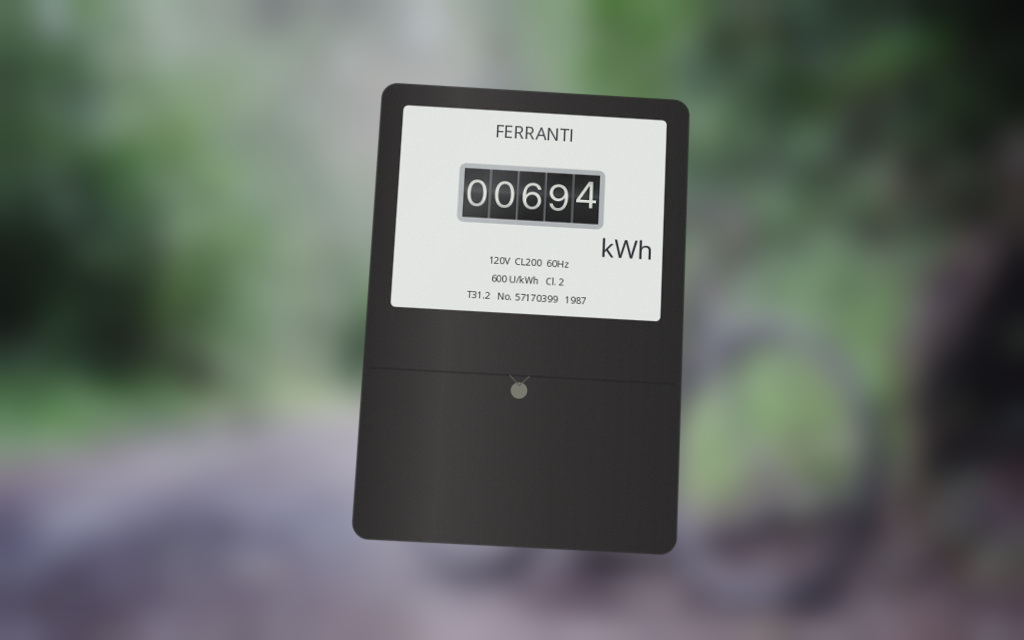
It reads 694,kWh
